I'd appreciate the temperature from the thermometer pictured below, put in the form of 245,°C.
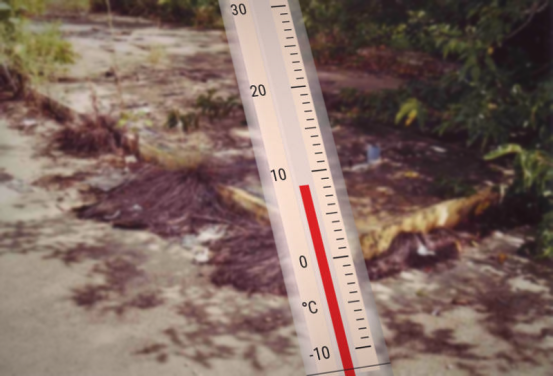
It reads 8.5,°C
